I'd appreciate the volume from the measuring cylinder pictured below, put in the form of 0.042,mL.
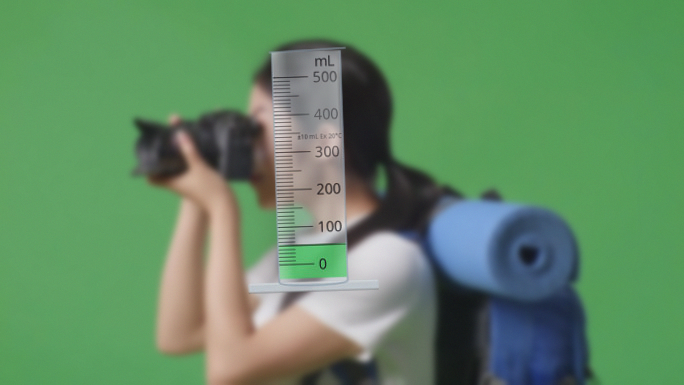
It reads 50,mL
